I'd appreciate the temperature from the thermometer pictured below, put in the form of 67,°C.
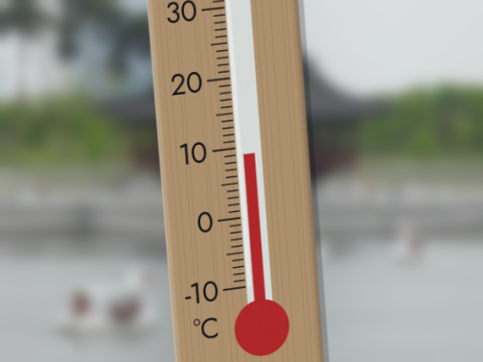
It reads 9,°C
